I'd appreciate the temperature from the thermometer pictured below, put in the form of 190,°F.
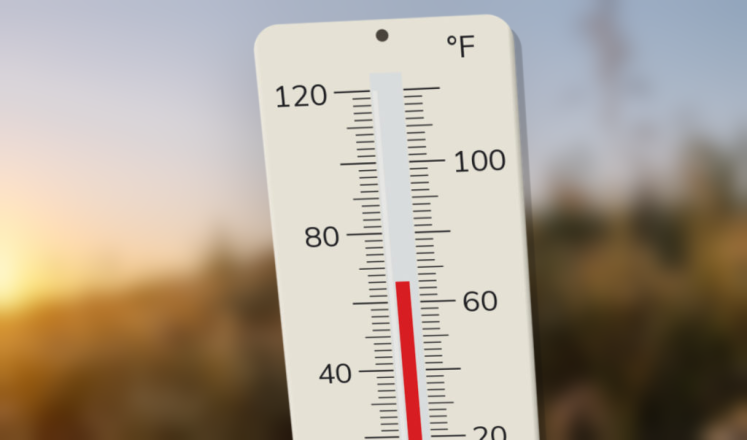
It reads 66,°F
